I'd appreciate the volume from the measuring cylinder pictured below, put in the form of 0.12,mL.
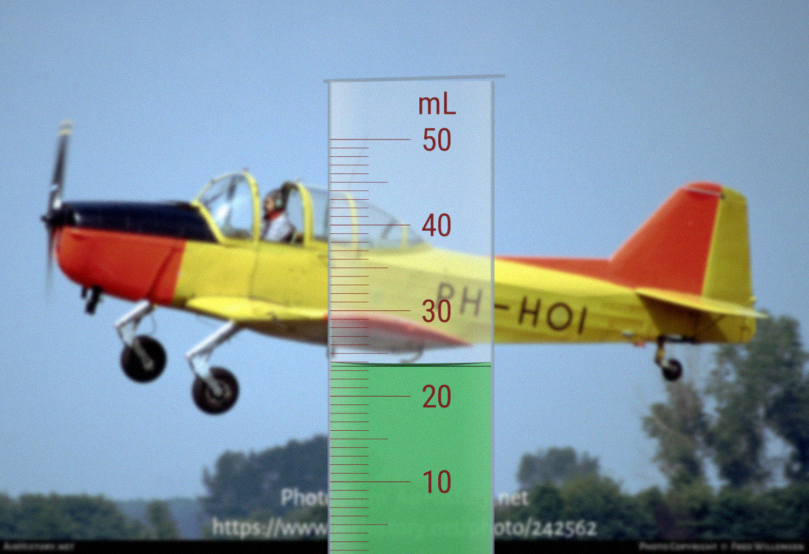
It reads 23.5,mL
